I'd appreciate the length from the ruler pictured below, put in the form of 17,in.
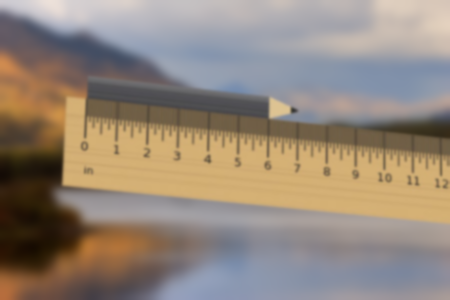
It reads 7,in
